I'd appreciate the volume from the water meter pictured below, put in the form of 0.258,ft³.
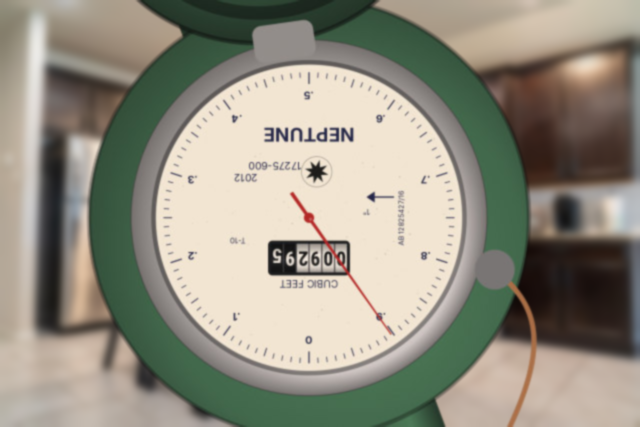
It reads 9294.90,ft³
